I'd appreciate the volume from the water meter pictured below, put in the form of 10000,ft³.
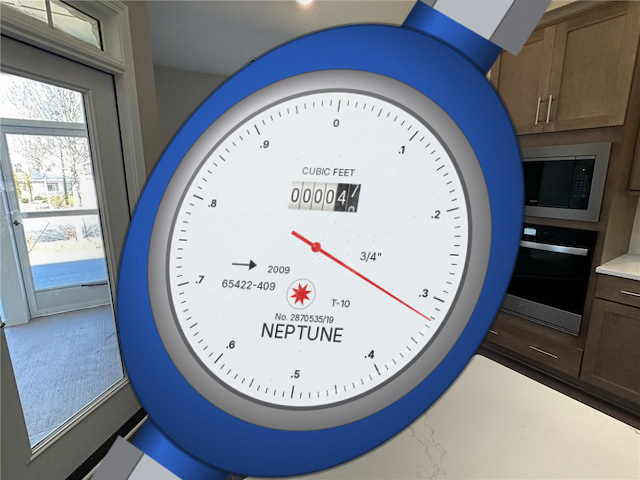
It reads 47.32,ft³
